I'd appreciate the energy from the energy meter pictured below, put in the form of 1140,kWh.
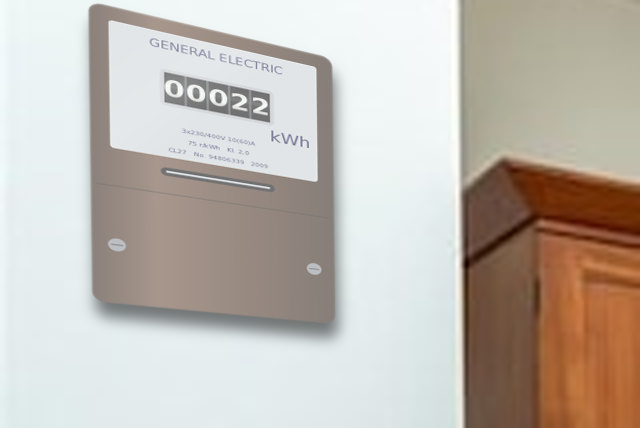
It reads 22,kWh
